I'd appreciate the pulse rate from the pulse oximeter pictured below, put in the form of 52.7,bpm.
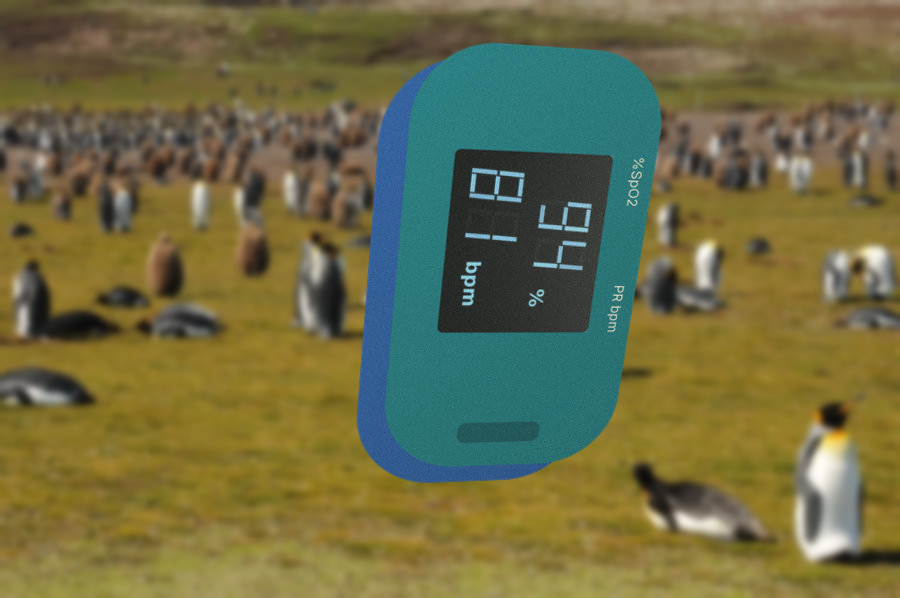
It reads 81,bpm
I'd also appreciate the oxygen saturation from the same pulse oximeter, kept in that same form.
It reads 94,%
